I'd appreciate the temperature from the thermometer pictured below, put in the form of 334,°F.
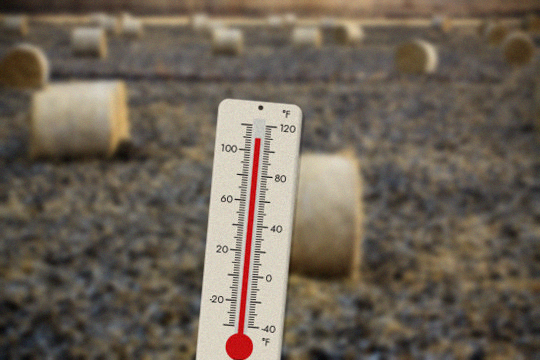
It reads 110,°F
